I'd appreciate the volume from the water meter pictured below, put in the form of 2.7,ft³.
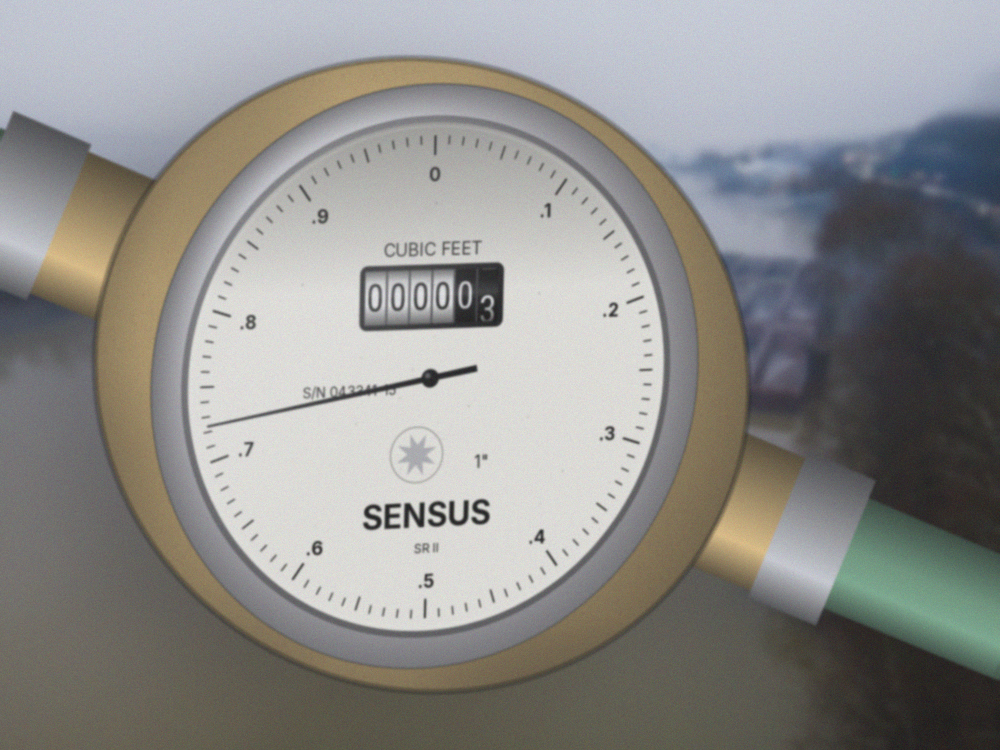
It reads 2.72,ft³
